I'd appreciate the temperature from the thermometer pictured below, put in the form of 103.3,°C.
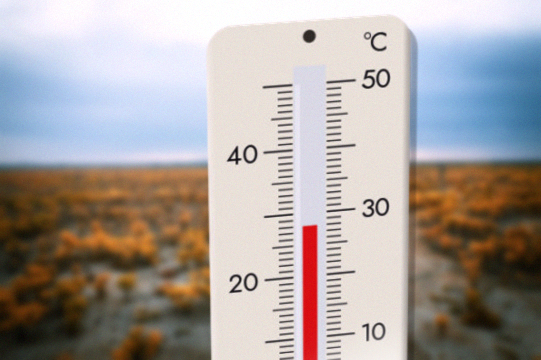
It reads 28,°C
